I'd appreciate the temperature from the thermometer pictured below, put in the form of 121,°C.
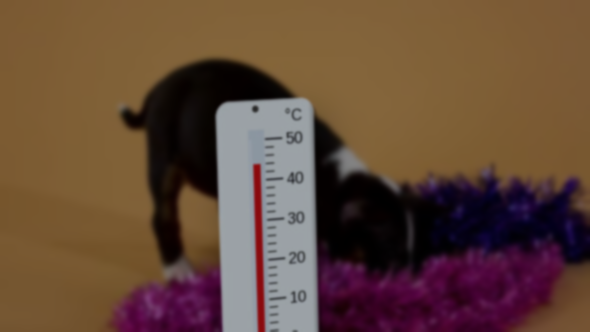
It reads 44,°C
